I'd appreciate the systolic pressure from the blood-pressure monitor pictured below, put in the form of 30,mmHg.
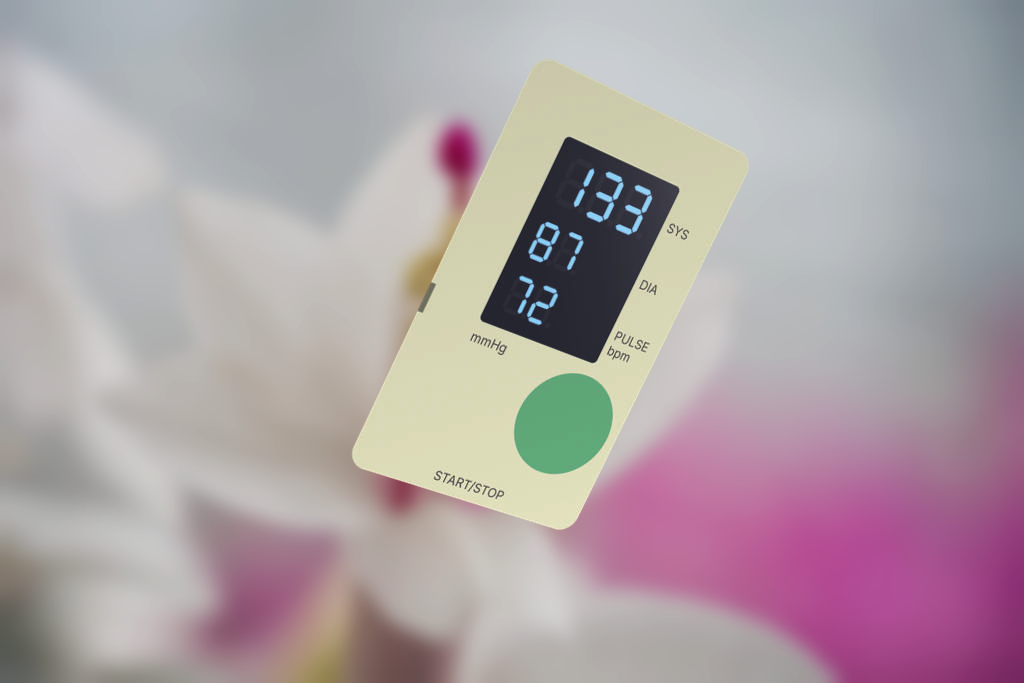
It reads 133,mmHg
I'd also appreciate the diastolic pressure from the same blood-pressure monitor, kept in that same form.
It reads 87,mmHg
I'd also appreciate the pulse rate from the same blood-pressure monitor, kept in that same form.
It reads 72,bpm
